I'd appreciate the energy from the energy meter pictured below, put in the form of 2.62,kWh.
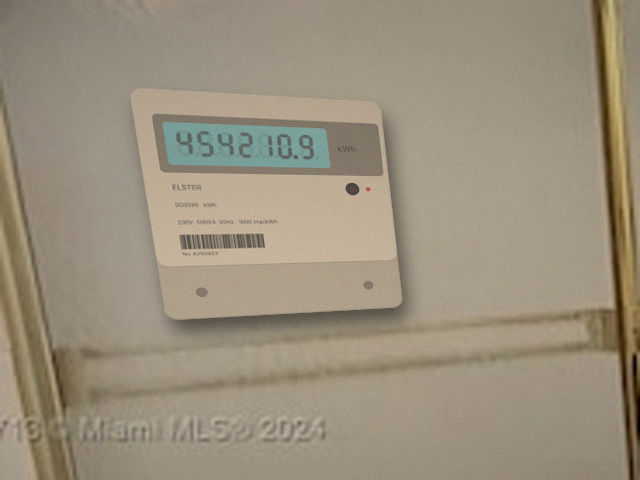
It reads 454210.9,kWh
